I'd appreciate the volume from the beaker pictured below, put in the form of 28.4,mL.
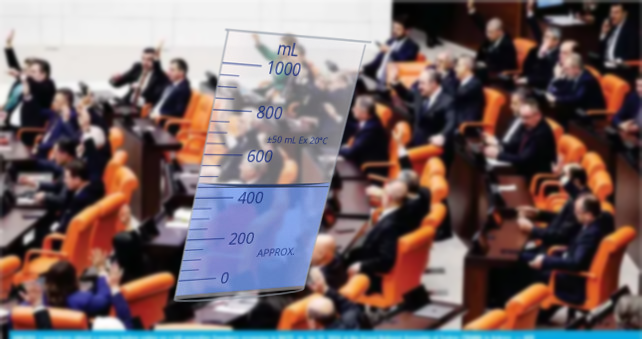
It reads 450,mL
